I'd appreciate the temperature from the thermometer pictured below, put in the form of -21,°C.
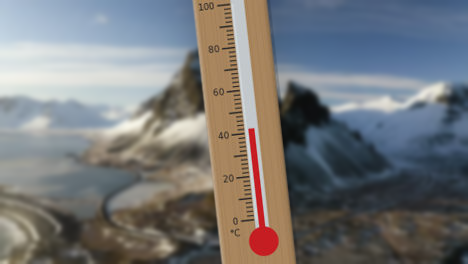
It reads 42,°C
